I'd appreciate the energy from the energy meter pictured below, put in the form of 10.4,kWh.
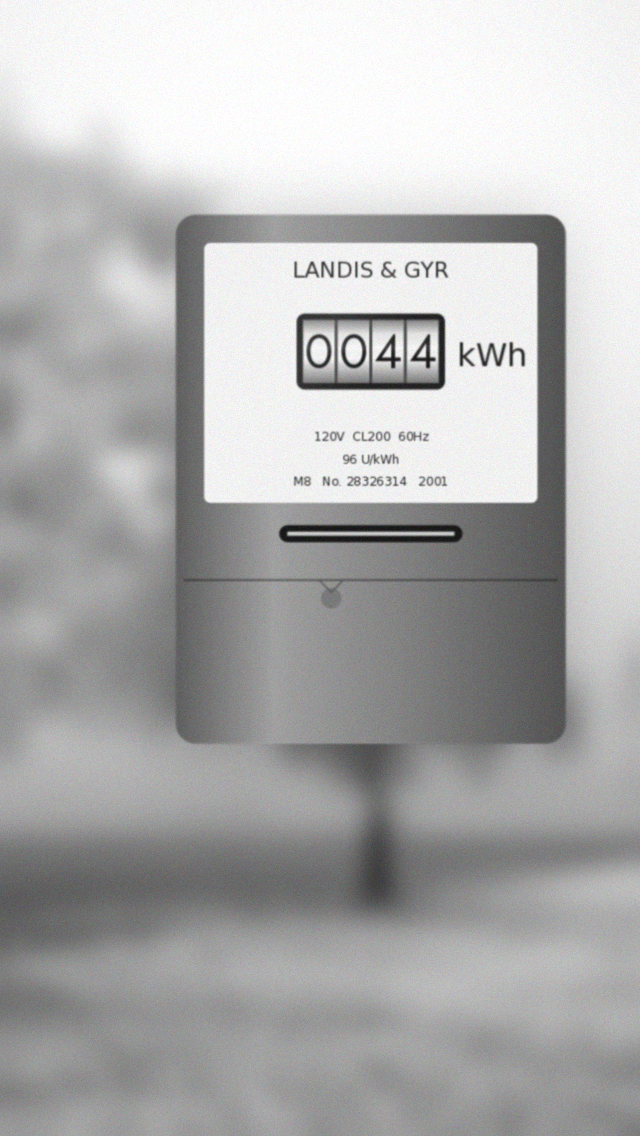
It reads 44,kWh
